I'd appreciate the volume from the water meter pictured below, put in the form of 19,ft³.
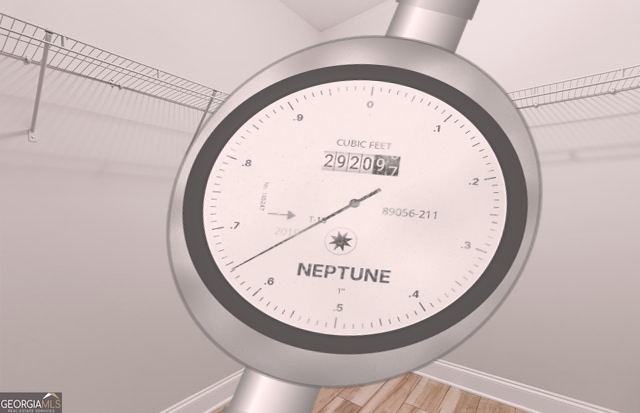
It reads 292096.64,ft³
